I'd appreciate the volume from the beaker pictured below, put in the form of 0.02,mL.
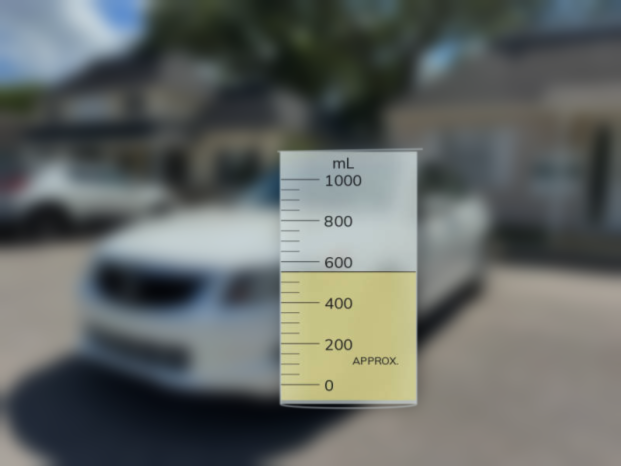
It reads 550,mL
